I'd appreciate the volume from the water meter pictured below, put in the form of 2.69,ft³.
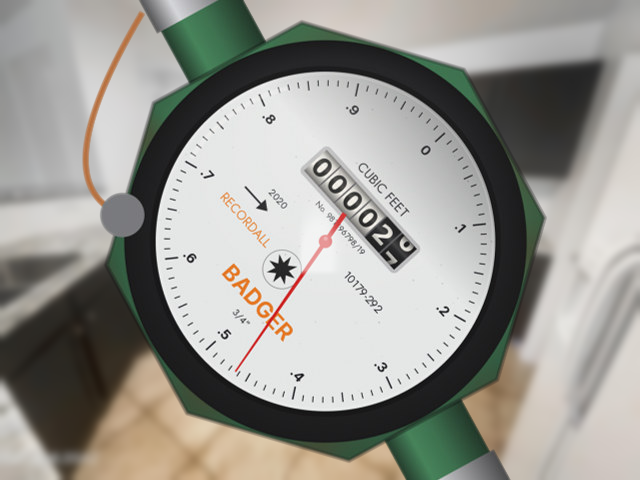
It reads 26.46,ft³
